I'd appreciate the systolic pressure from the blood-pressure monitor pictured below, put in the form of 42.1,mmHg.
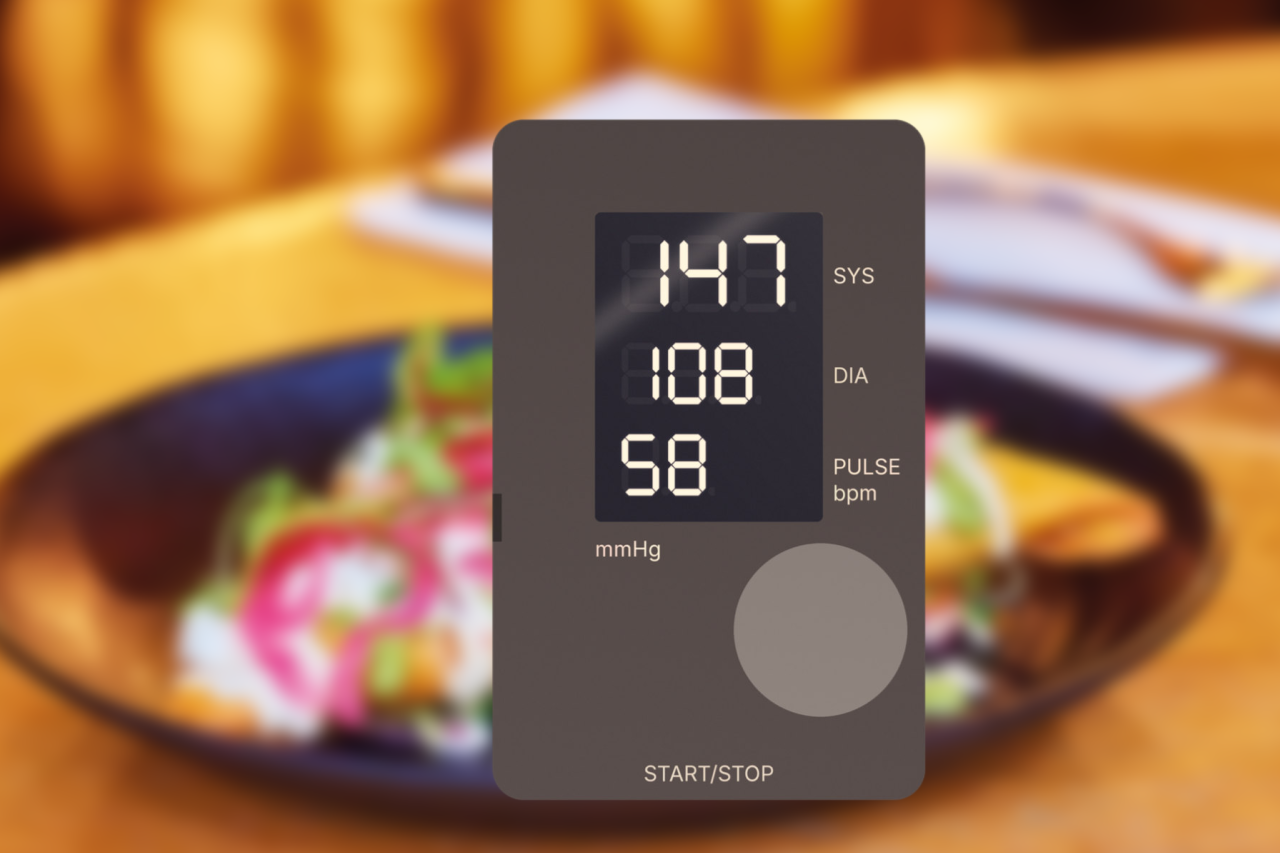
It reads 147,mmHg
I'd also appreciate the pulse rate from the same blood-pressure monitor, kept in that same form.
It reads 58,bpm
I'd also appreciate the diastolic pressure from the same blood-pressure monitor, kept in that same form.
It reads 108,mmHg
